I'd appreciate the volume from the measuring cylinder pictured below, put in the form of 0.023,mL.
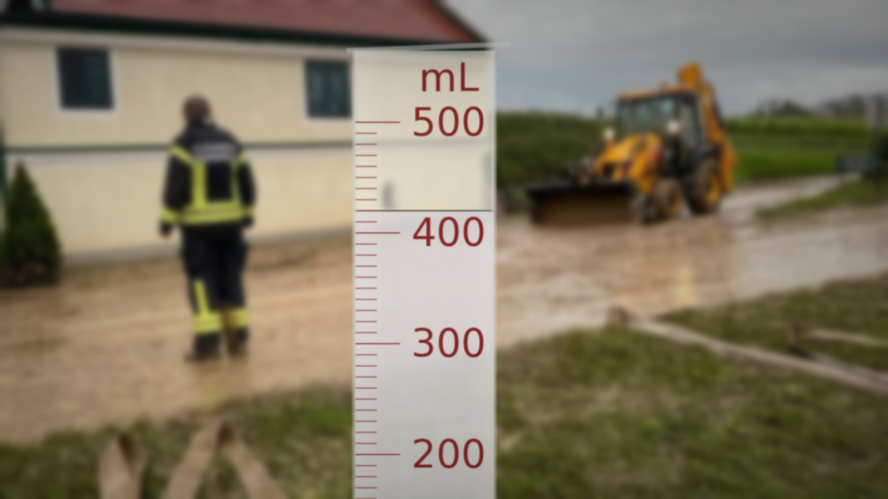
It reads 420,mL
